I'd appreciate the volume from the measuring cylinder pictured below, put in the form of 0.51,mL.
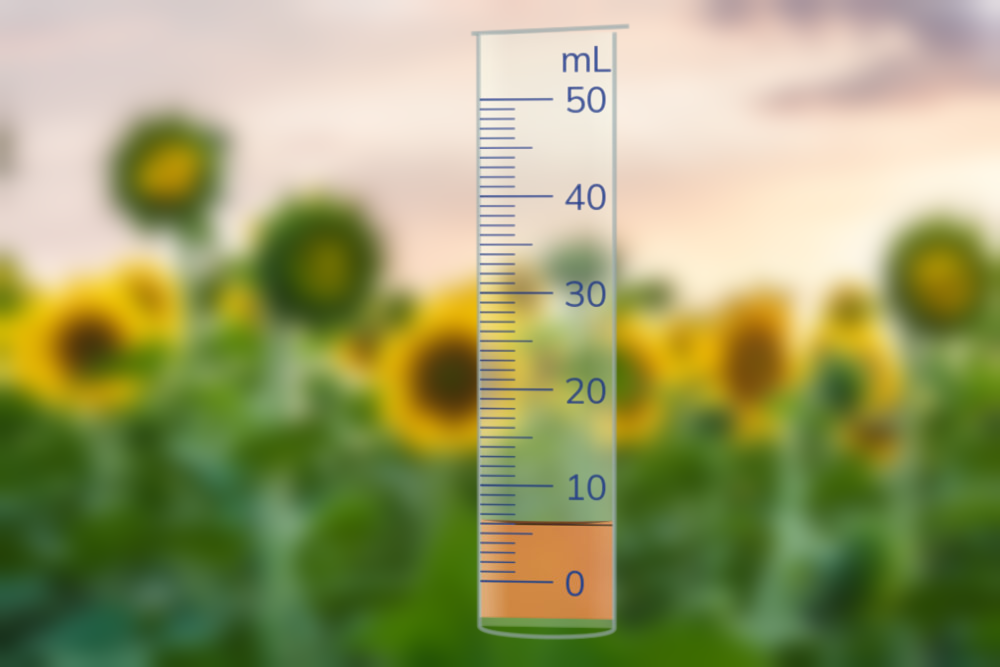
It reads 6,mL
